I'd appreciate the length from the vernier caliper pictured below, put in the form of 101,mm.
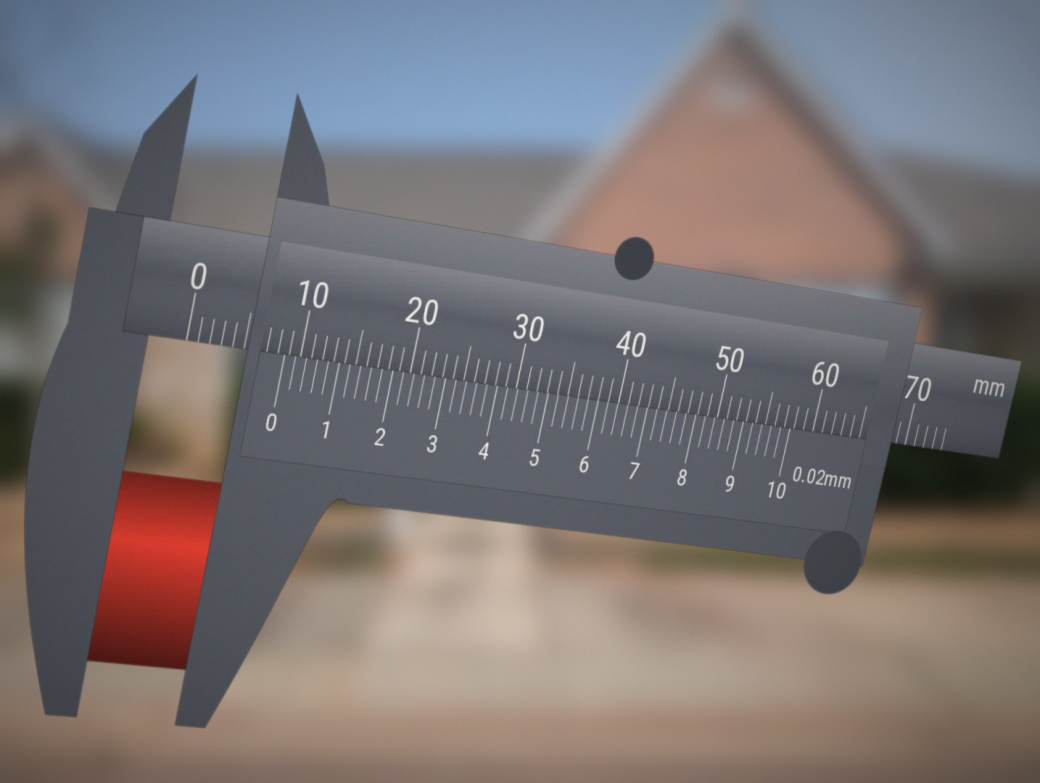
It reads 8.6,mm
